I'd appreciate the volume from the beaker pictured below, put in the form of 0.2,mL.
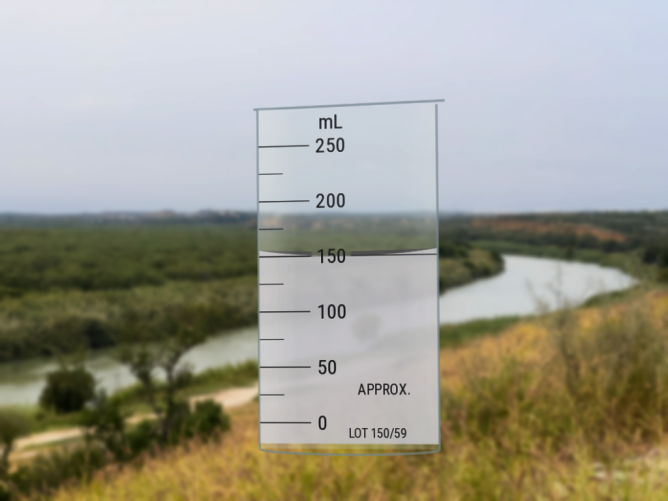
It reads 150,mL
